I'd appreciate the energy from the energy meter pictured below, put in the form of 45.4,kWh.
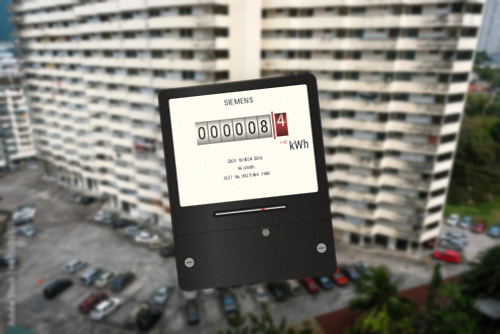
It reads 8.4,kWh
